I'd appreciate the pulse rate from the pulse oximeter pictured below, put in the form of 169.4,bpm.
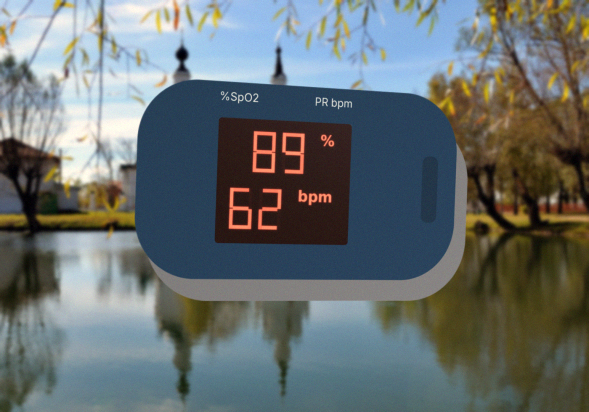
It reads 62,bpm
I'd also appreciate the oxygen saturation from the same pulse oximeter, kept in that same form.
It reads 89,%
